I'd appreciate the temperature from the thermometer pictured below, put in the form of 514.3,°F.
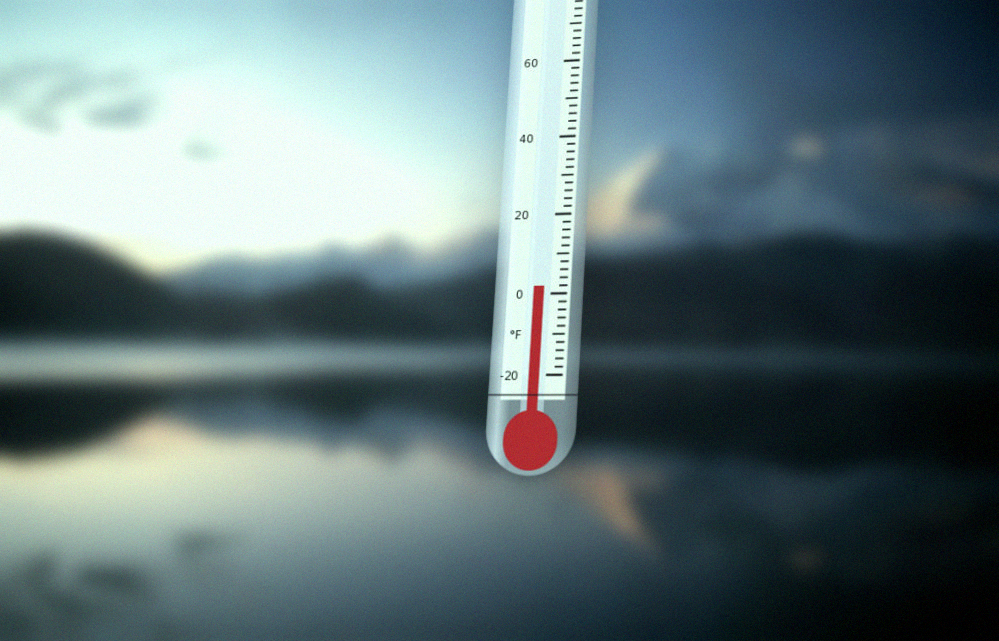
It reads 2,°F
